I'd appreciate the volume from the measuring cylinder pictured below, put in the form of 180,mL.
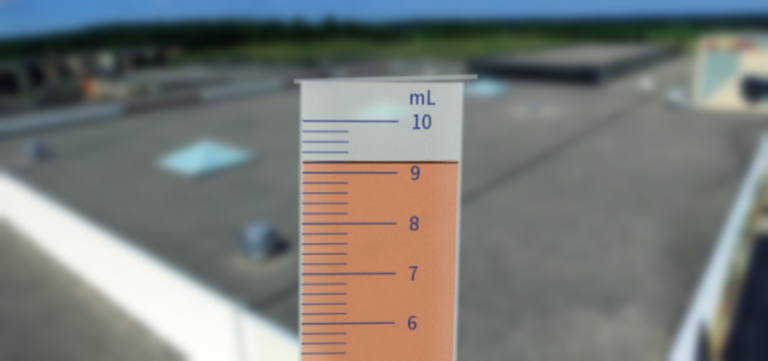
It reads 9.2,mL
